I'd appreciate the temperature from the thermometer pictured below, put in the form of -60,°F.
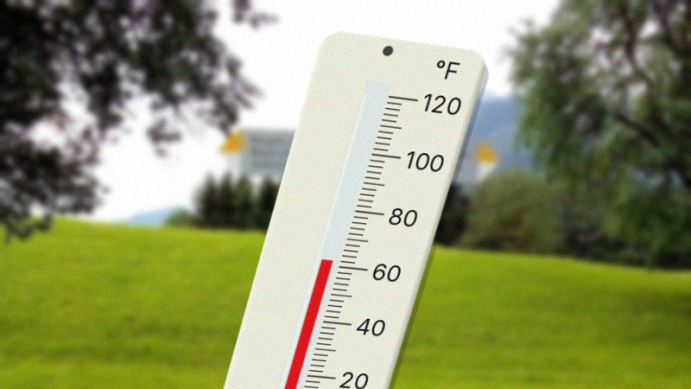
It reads 62,°F
